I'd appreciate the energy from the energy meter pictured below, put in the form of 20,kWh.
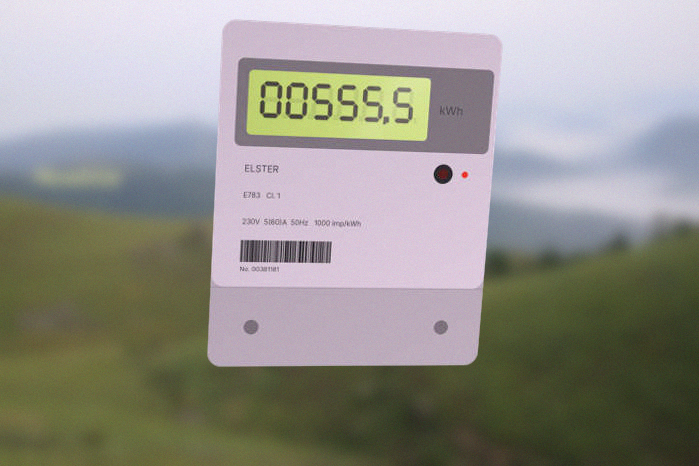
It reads 555.5,kWh
